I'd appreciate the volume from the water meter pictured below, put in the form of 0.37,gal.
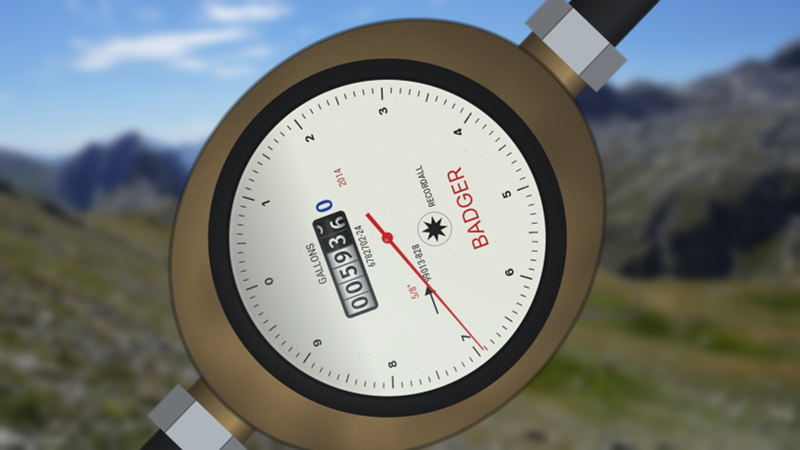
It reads 59356.9,gal
